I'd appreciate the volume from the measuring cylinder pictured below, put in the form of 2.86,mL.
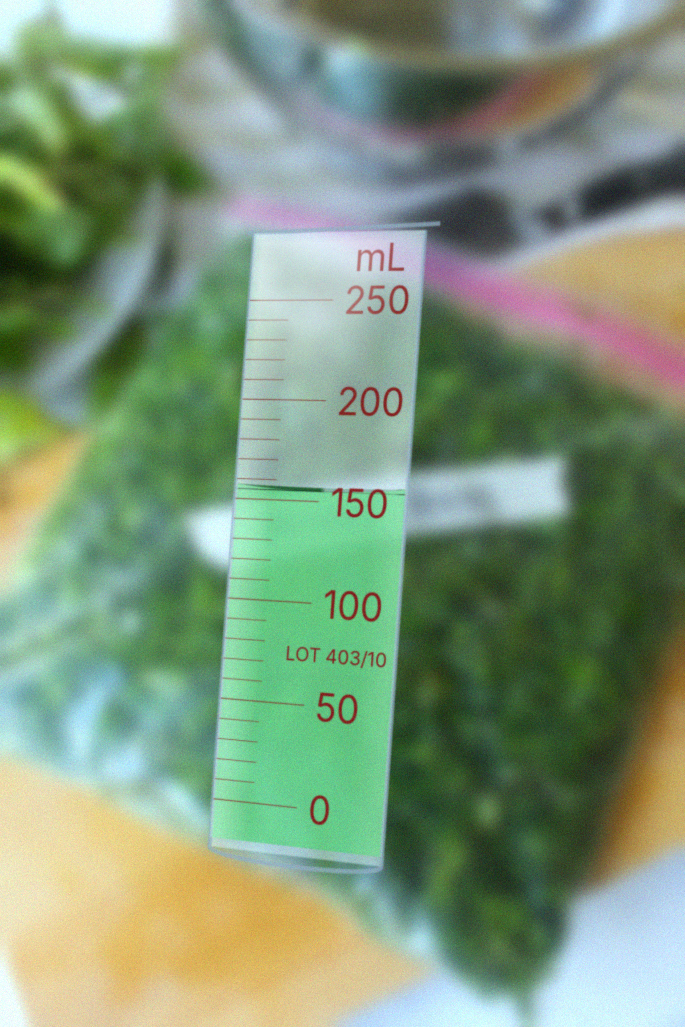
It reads 155,mL
